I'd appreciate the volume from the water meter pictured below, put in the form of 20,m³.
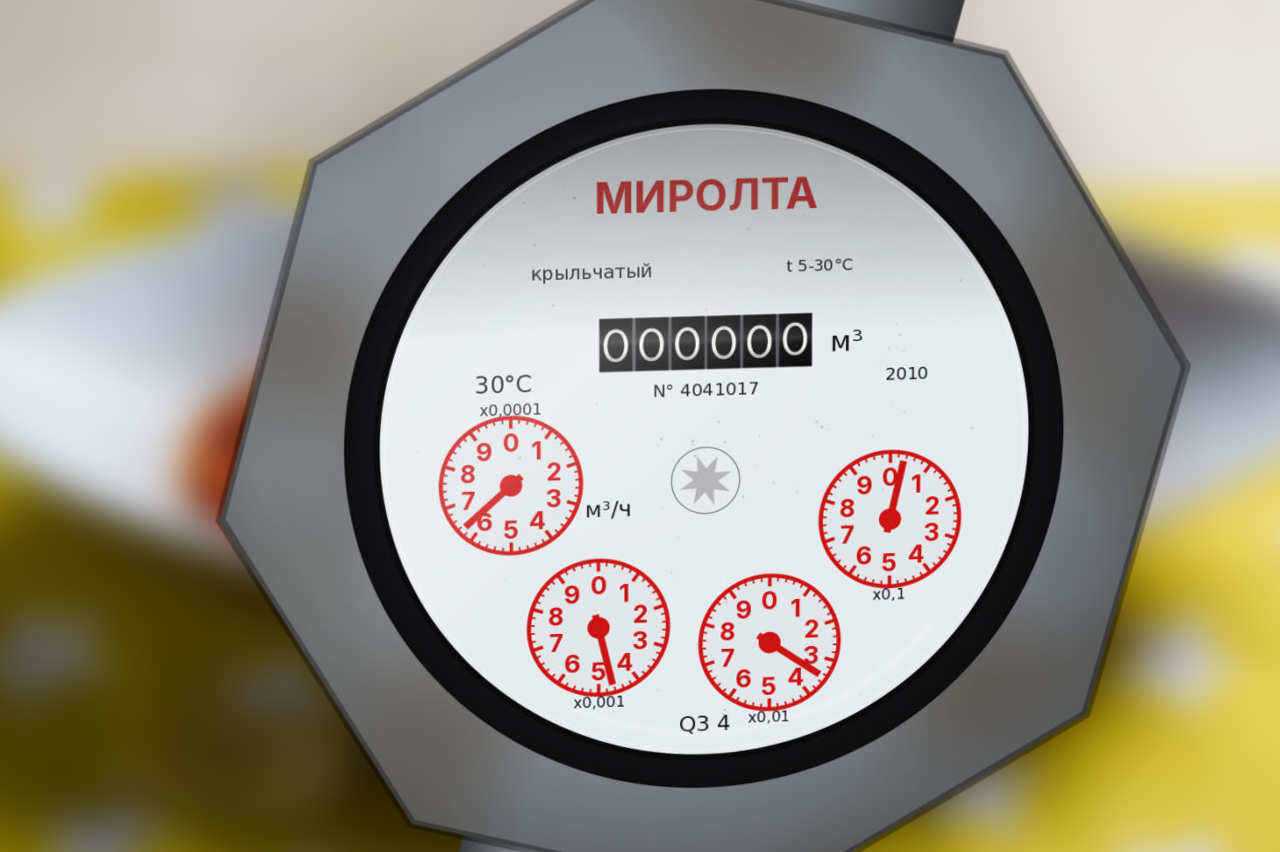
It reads 0.0346,m³
